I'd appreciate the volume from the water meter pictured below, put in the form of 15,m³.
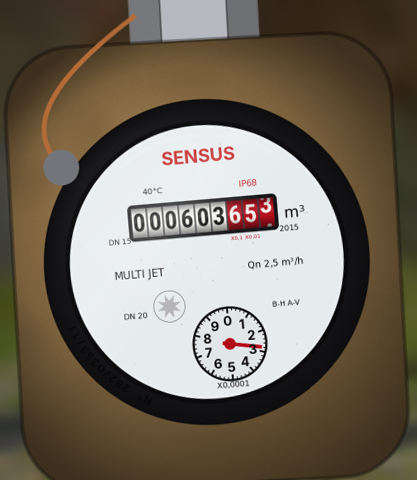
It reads 603.6532,m³
